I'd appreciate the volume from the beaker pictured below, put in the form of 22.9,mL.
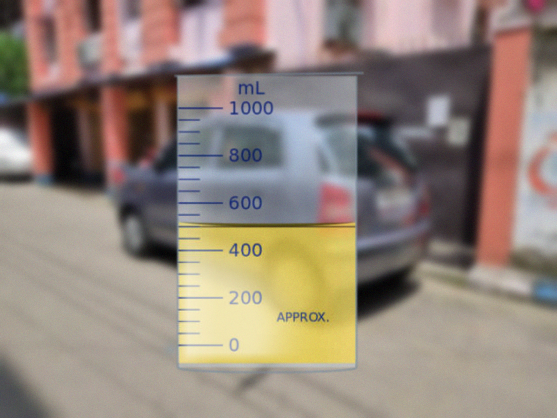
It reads 500,mL
